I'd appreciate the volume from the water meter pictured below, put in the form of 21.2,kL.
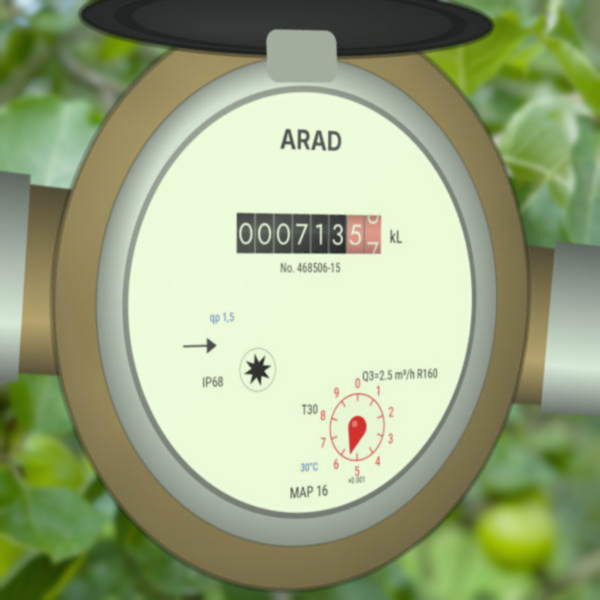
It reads 713.565,kL
